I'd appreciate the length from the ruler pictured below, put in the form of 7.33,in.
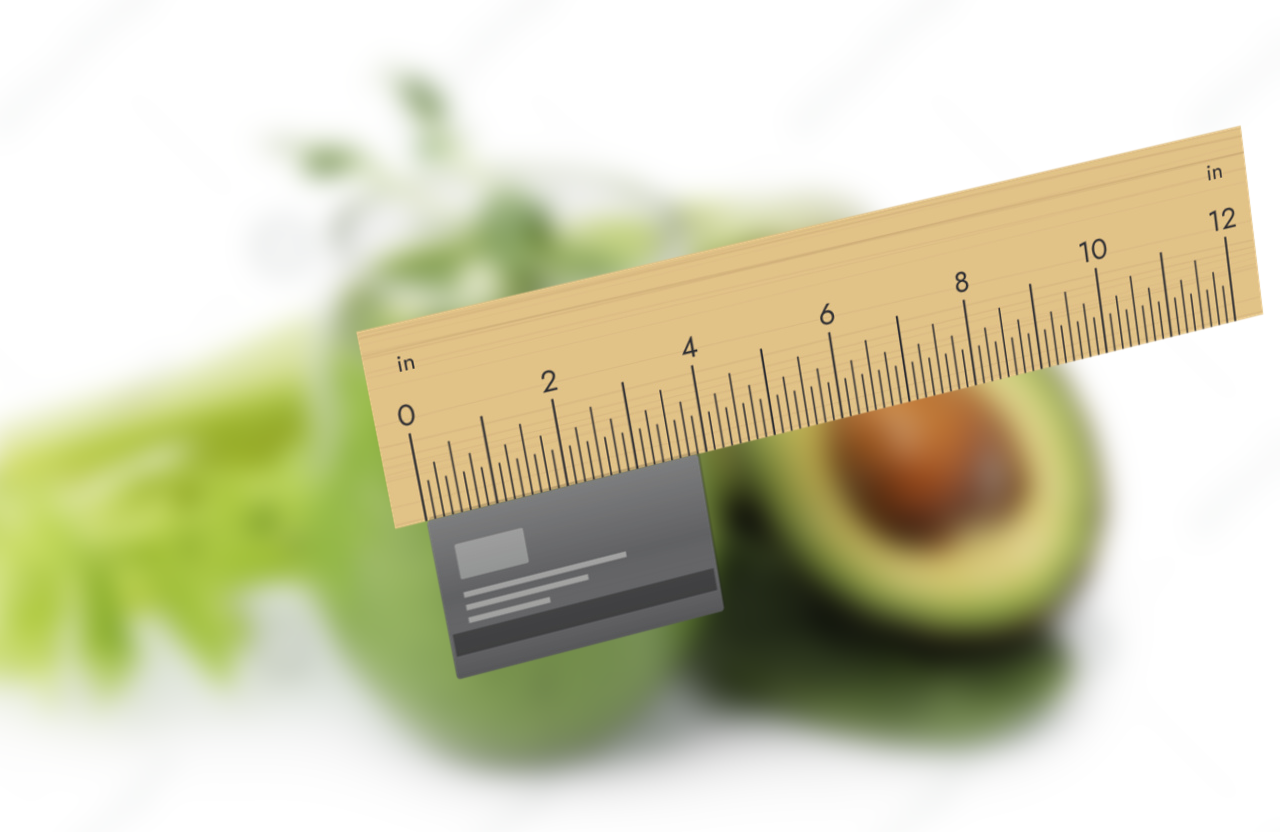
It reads 3.875,in
